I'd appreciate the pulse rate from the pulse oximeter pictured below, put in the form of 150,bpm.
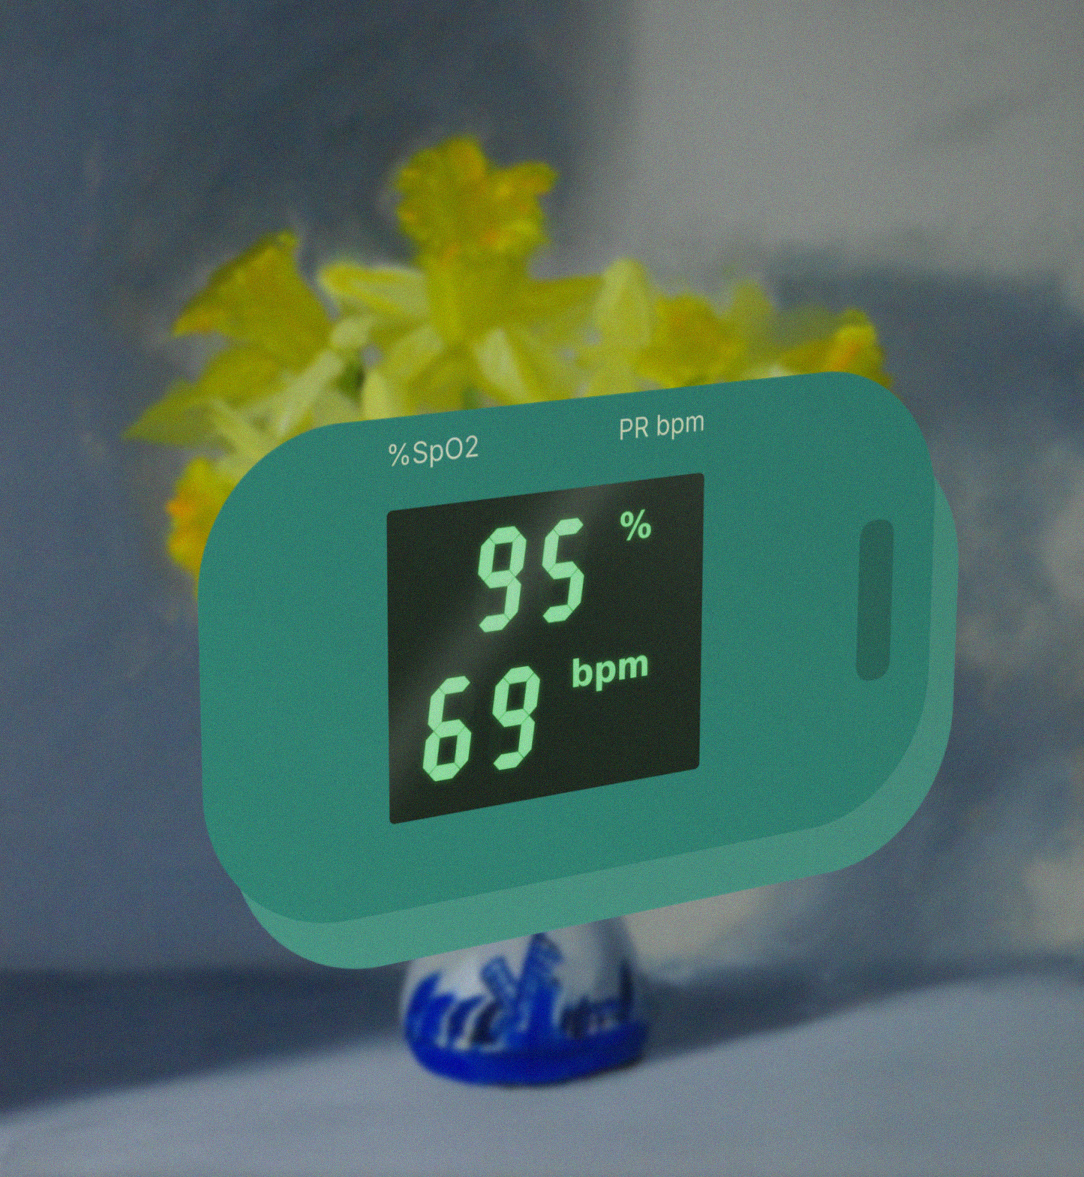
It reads 69,bpm
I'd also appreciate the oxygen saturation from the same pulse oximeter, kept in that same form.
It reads 95,%
